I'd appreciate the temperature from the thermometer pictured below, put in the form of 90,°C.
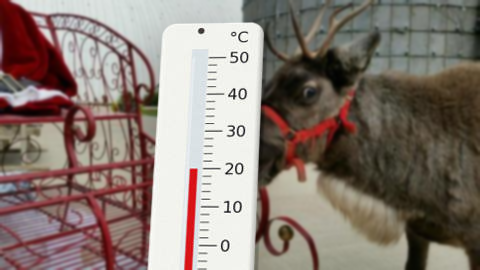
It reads 20,°C
